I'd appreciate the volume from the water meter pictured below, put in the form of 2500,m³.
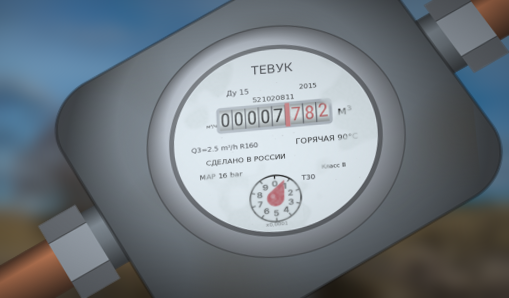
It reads 7.7820,m³
